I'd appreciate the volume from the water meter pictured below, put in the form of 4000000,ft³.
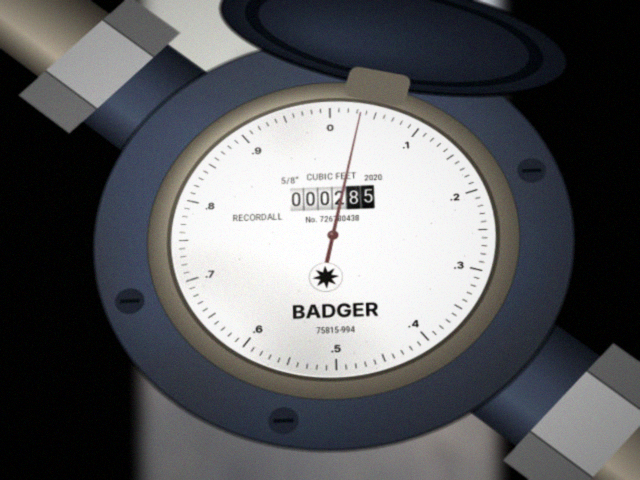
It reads 285.03,ft³
